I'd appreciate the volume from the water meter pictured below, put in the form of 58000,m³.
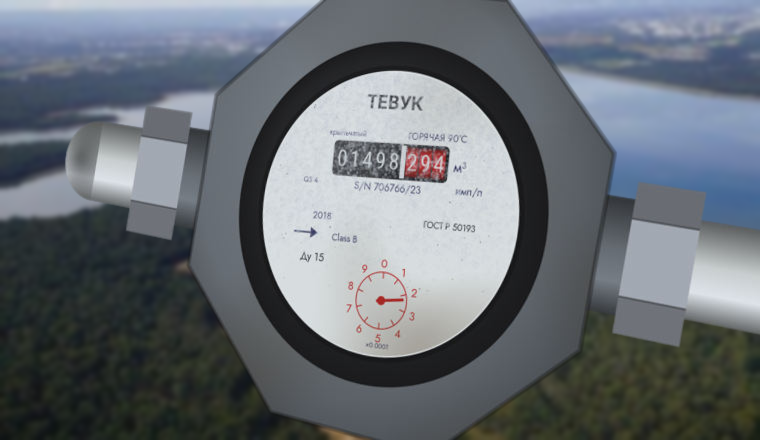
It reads 1498.2942,m³
